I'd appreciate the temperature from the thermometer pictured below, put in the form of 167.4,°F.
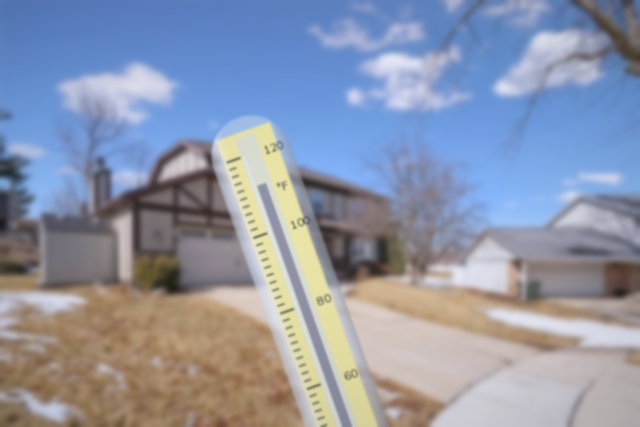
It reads 112,°F
